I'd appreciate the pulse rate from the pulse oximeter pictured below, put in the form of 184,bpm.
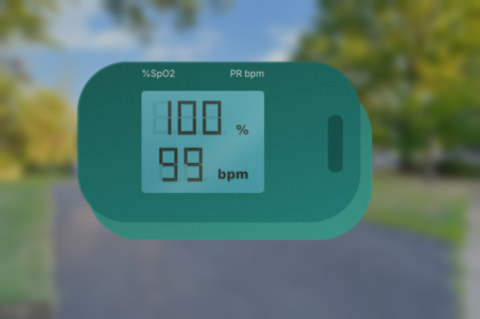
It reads 99,bpm
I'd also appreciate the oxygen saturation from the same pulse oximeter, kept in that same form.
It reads 100,%
